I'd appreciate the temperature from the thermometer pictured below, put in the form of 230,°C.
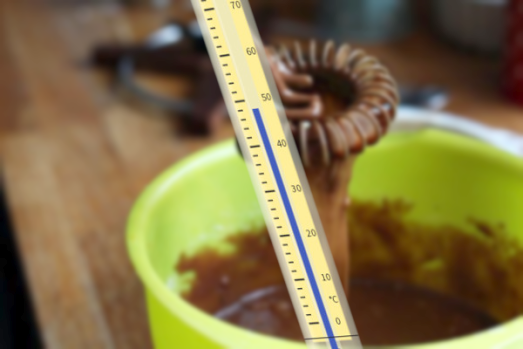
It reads 48,°C
